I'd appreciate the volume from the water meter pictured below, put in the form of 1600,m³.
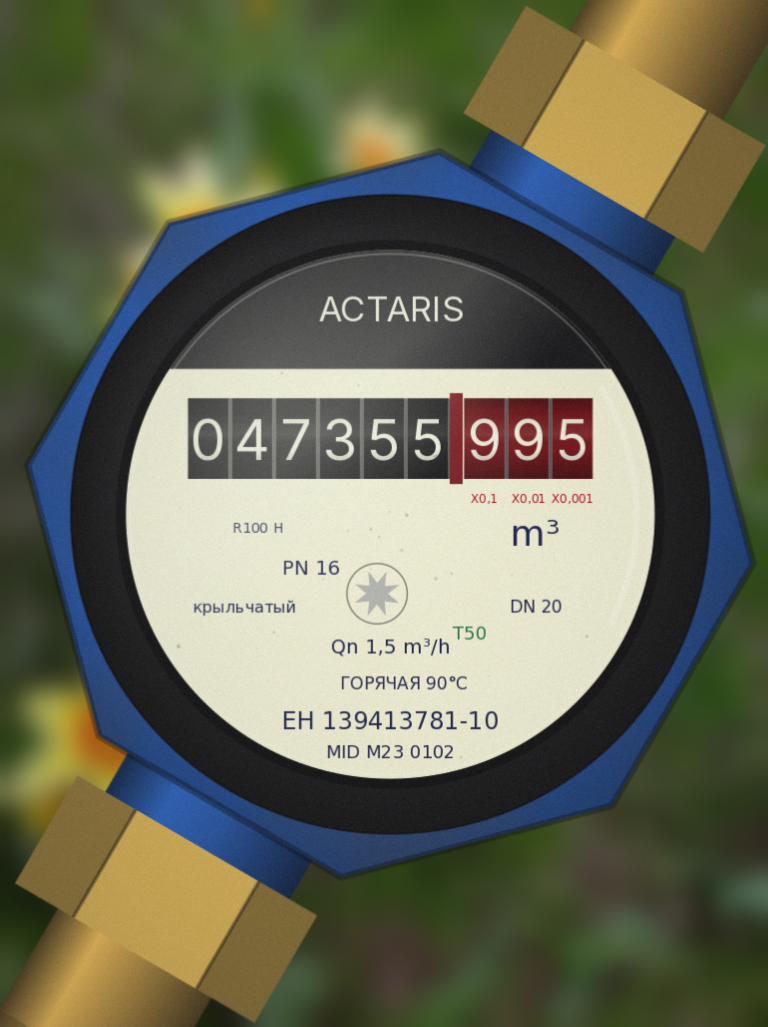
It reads 47355.995,m³
